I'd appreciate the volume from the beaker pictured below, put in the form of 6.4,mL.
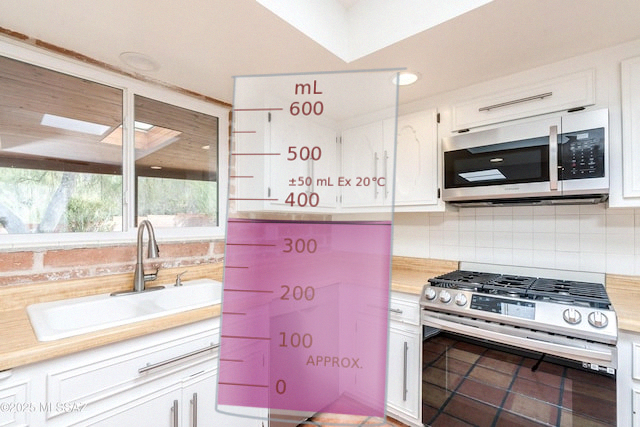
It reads 350,mL
